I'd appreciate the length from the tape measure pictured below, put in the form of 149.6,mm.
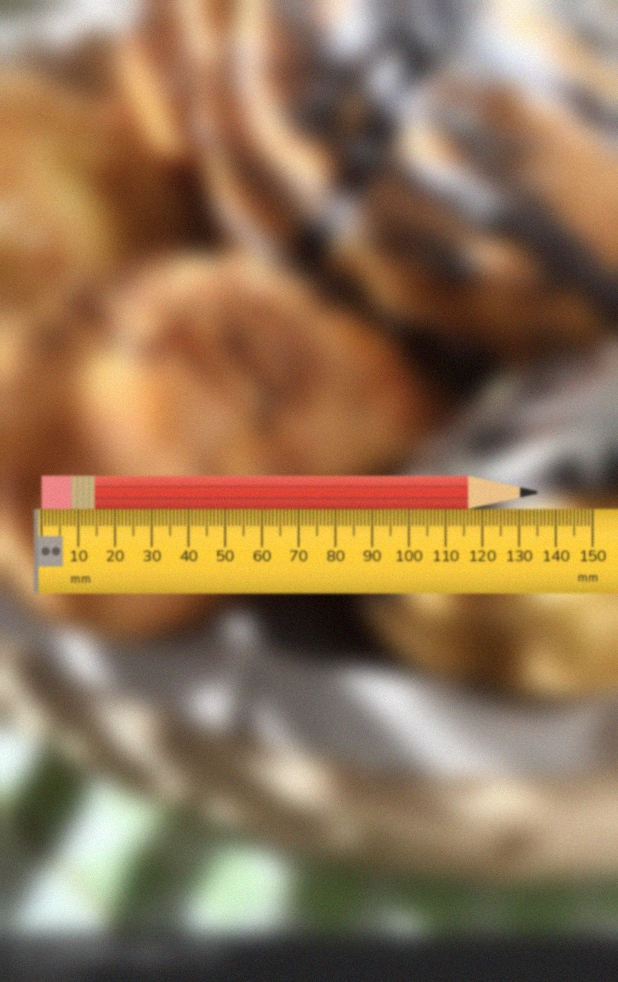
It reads 135,mm
